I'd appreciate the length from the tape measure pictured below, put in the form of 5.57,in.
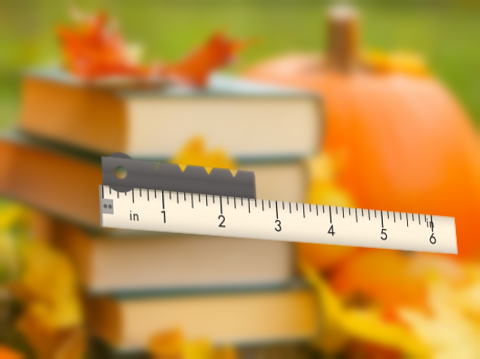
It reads 2.625,in
